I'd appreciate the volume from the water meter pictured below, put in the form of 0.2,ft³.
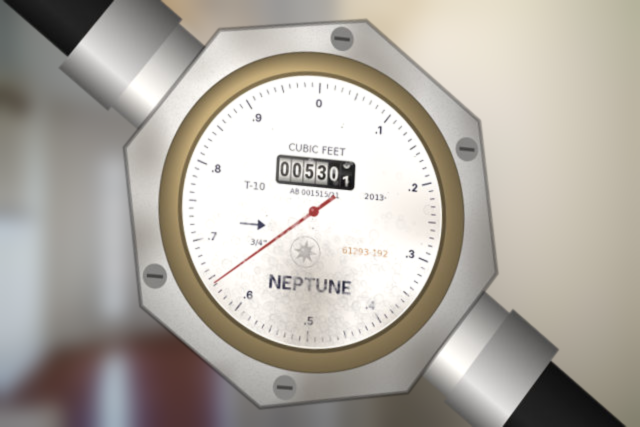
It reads 5300.64,ft³
